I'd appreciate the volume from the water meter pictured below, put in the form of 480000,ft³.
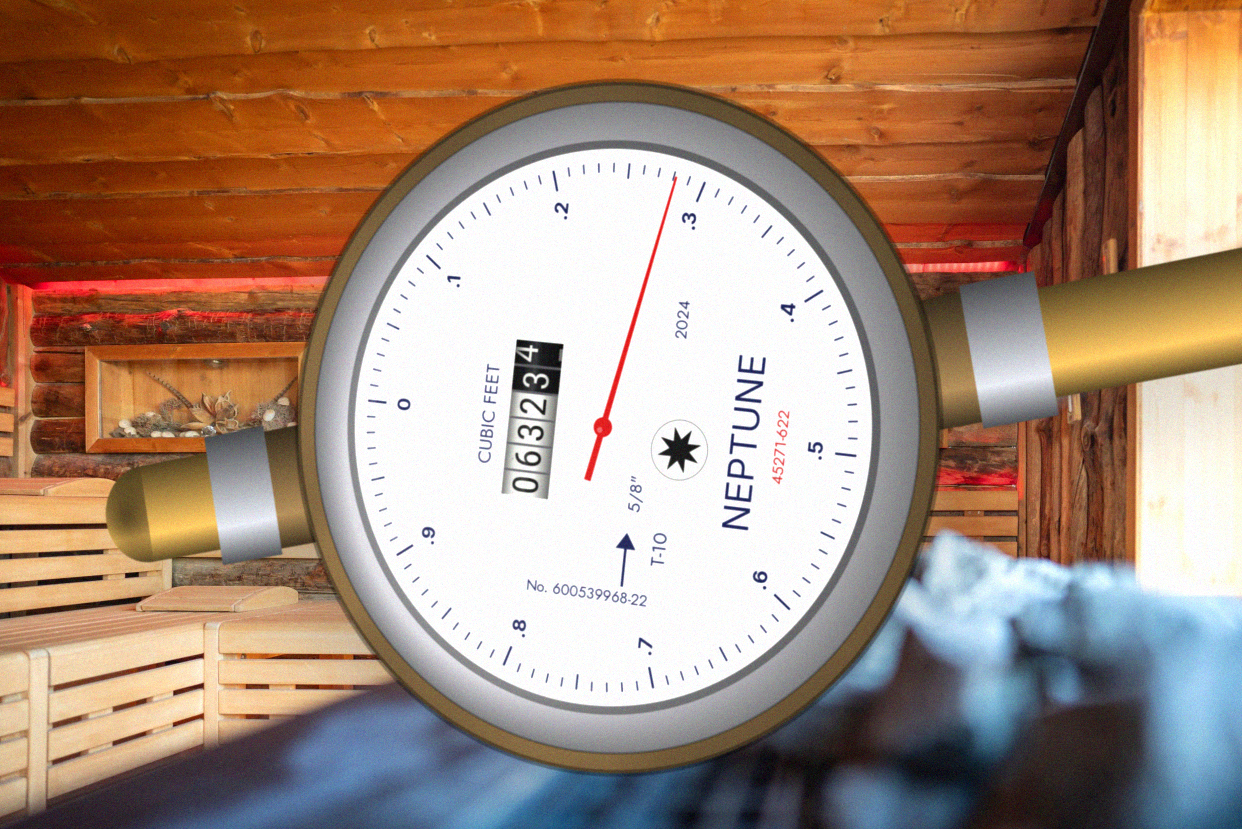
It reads 63234.28,ft³
